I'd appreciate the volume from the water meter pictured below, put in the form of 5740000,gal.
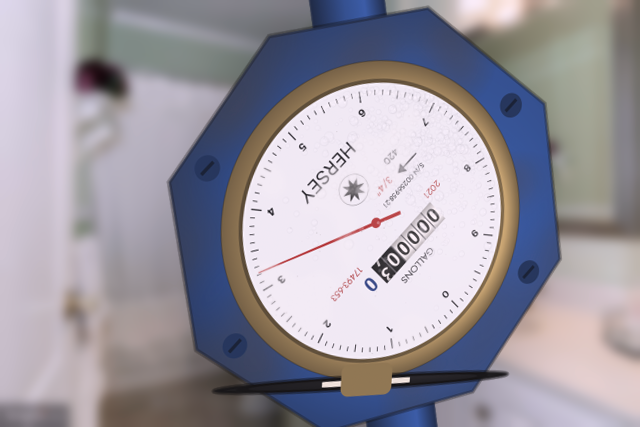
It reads 33.2,gal
